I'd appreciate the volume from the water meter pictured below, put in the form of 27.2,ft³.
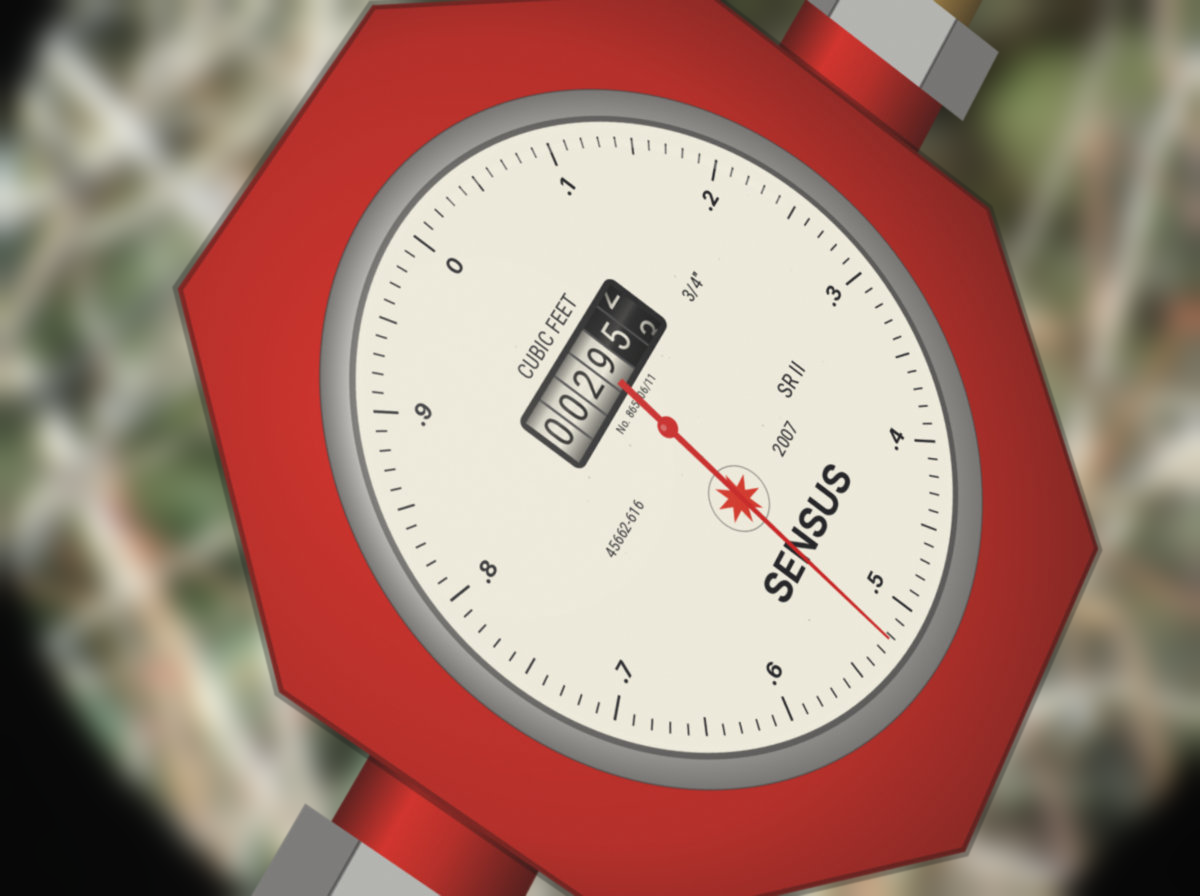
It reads 2952.52,ft³
